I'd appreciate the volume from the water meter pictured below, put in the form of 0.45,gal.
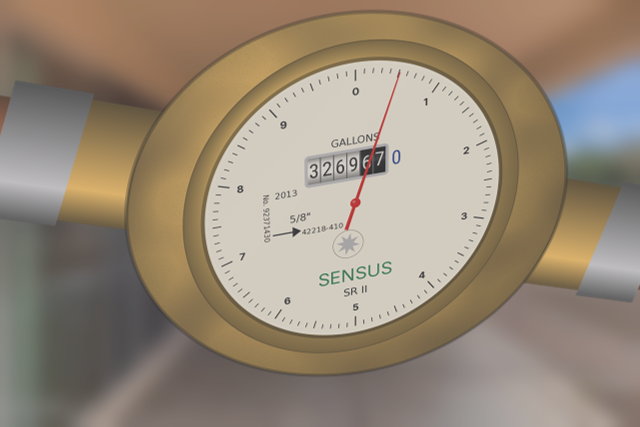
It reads 3269670.5,gal
